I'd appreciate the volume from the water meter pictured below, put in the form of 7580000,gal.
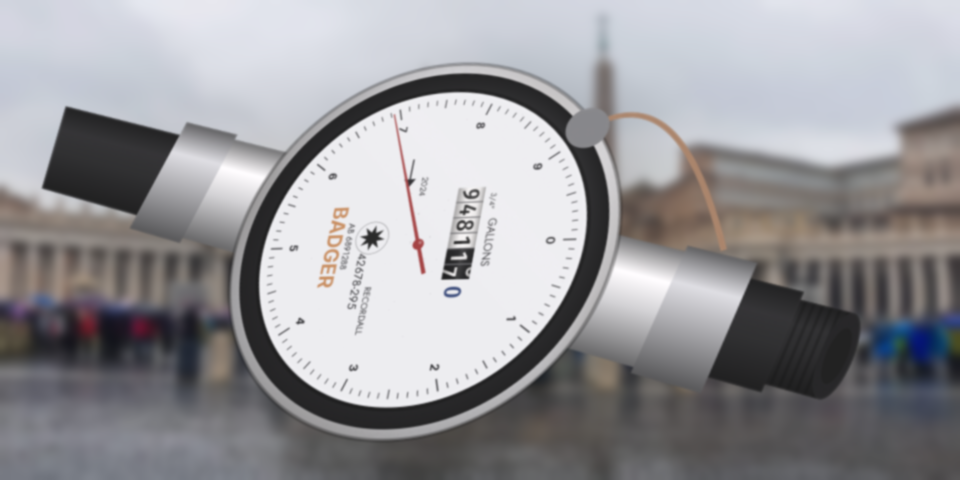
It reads 9481166.9,gal
